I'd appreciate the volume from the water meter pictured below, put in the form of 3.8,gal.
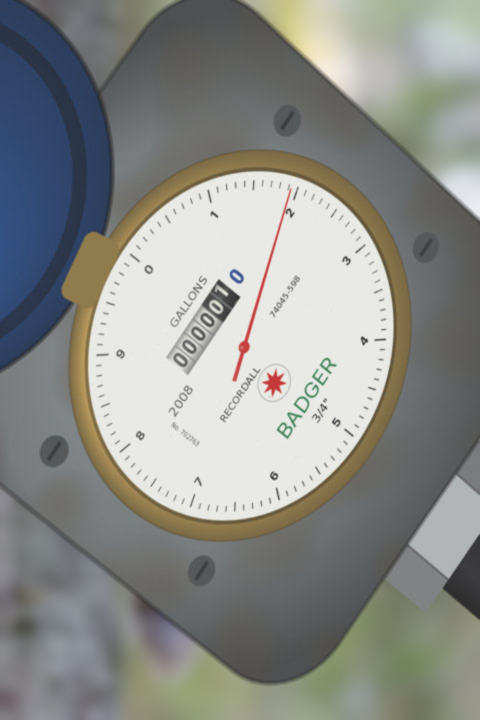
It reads 11.9,gal
